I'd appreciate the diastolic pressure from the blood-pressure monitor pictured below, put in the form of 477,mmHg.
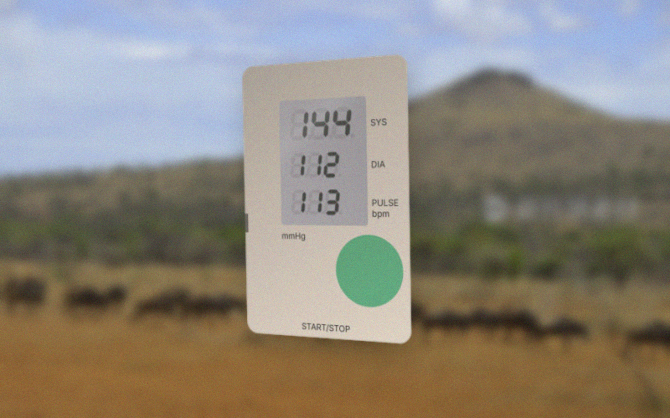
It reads 112,mmHg
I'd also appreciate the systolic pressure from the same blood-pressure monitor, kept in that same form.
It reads 144,mmHg
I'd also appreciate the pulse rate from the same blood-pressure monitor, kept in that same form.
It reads 113,bpm
